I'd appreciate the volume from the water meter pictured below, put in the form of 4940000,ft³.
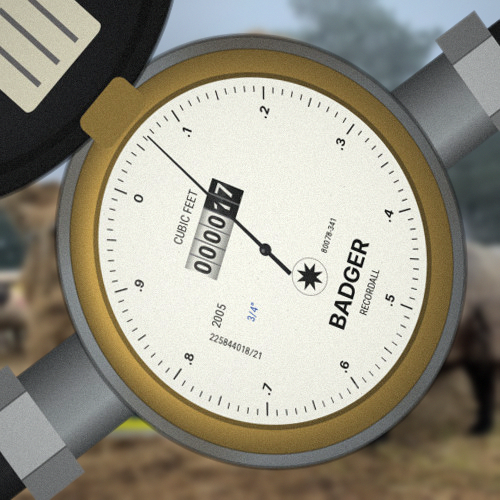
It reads 17.06,ft³
